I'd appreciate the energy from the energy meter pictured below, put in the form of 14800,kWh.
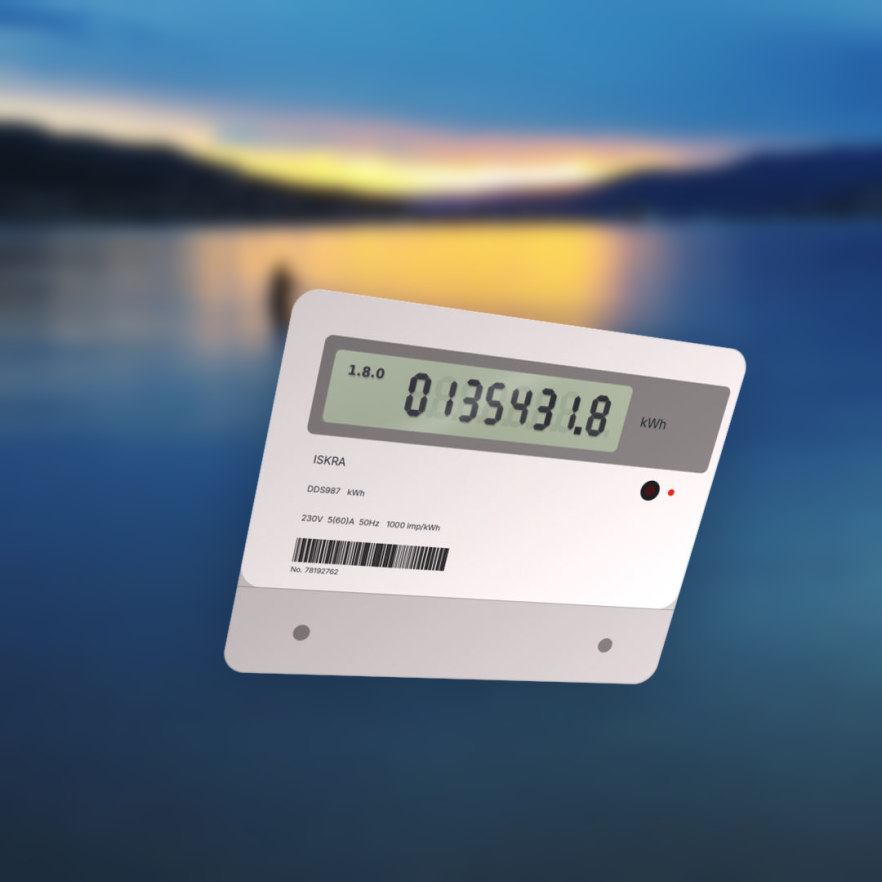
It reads 135431.8,kWh
